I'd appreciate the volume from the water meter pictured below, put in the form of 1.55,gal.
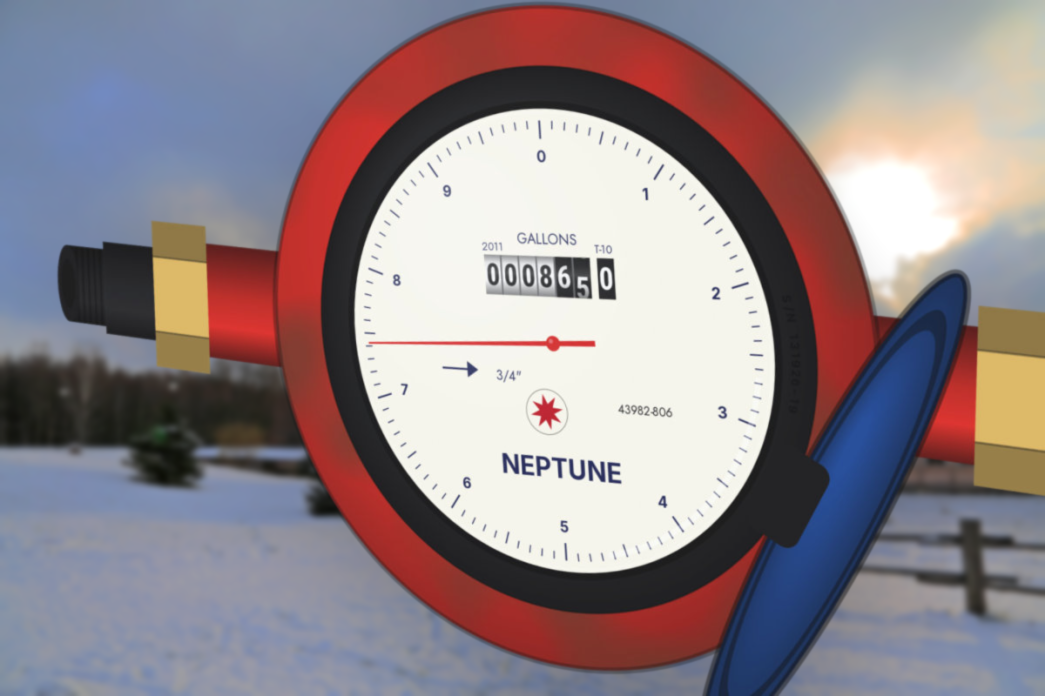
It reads 8647.4,gal
